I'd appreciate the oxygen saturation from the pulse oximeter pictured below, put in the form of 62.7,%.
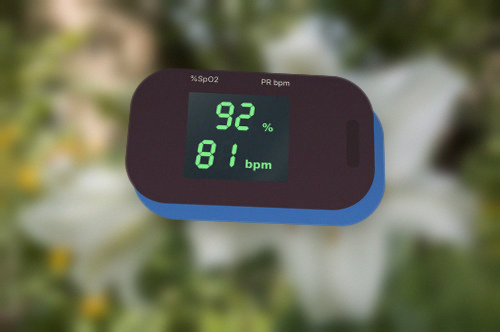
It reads 92,%
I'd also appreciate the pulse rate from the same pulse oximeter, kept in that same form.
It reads 81,bpm
